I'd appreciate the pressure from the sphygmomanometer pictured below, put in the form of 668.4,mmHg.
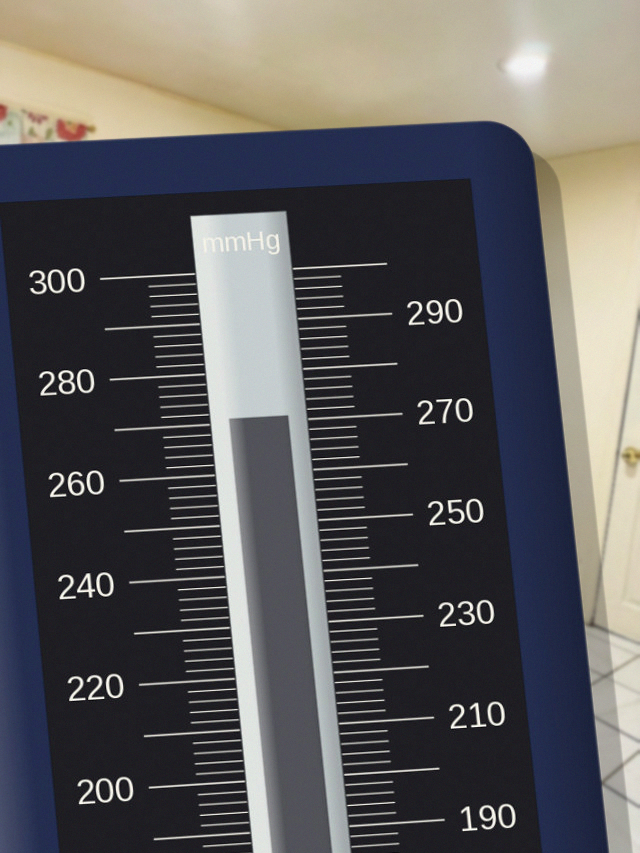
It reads 271,mmHg
